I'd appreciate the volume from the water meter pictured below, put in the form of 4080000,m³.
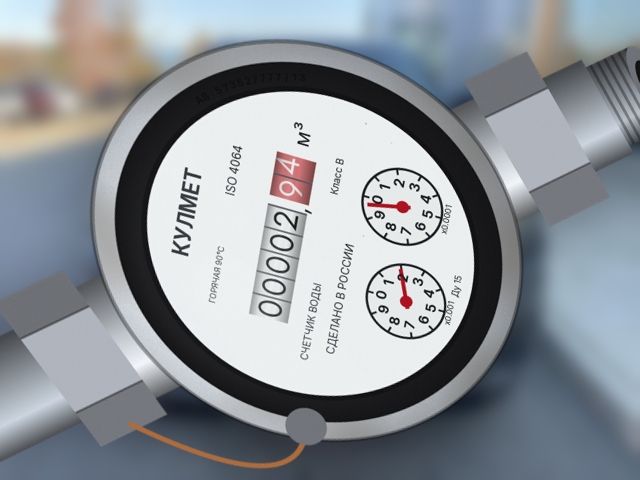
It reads 2.9419,m³
